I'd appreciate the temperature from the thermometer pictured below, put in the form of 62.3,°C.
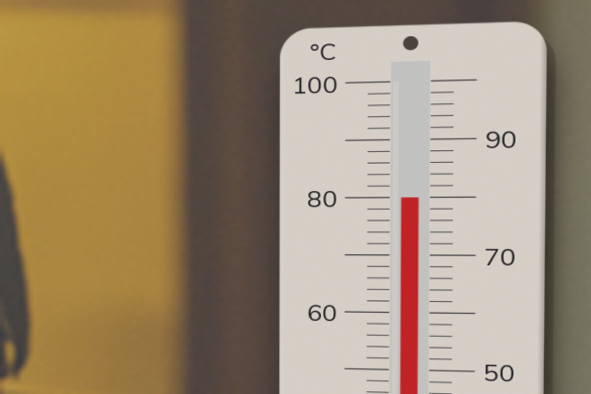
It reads 80,°C
